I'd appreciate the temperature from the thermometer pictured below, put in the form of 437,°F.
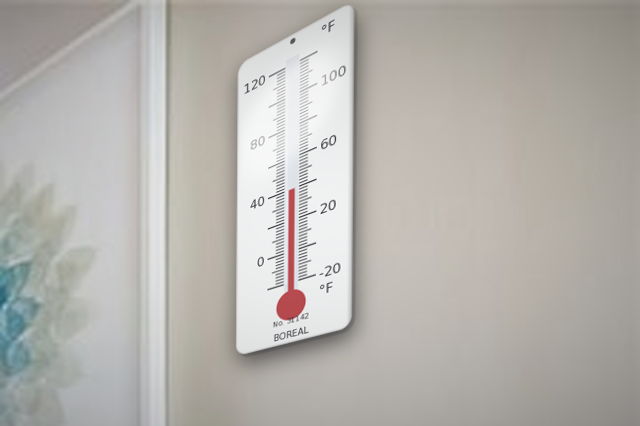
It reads 40,°F
